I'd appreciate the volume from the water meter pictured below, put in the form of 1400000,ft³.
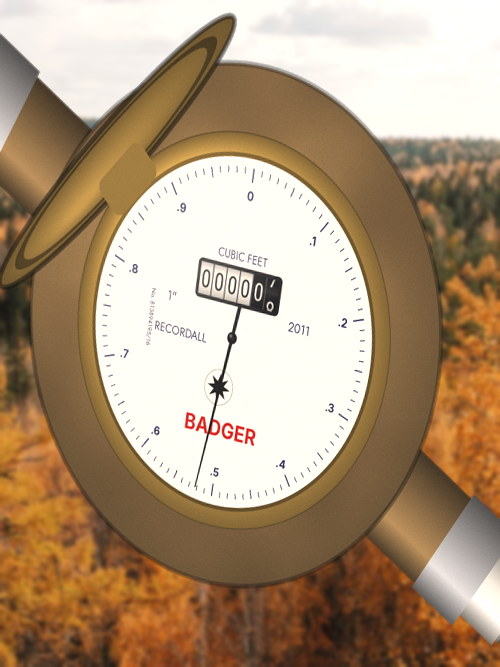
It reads 7.52,ft³
